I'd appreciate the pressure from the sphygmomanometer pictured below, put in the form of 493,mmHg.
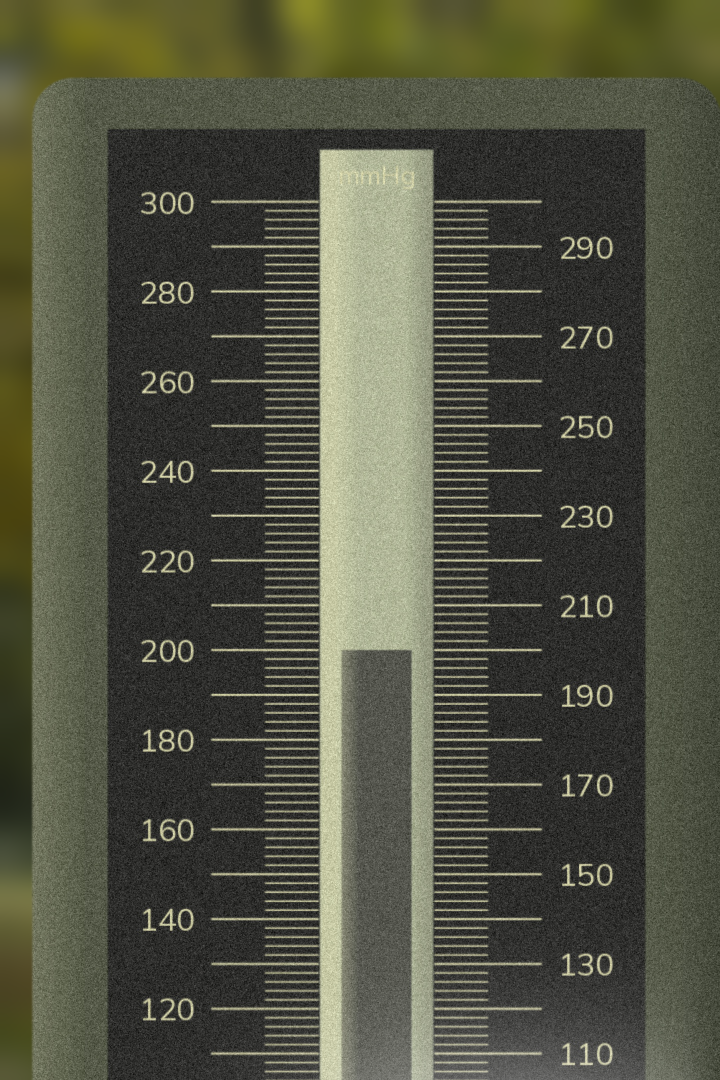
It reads 200,mmHg
